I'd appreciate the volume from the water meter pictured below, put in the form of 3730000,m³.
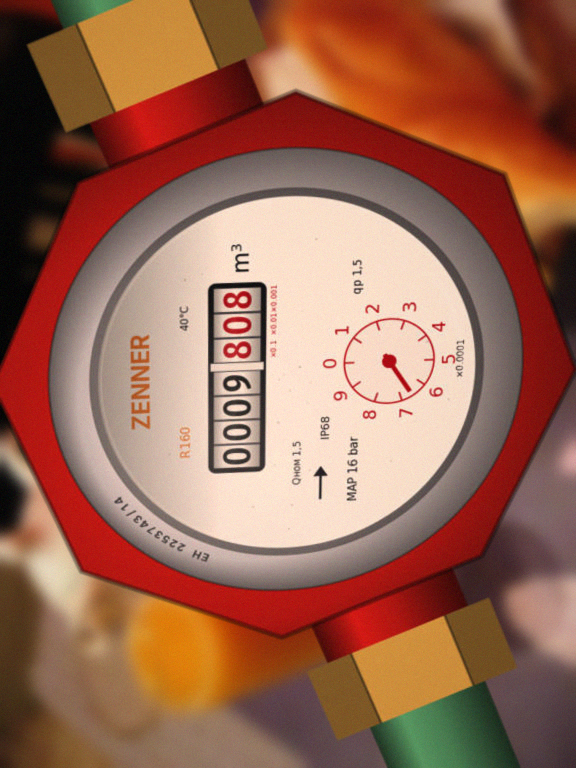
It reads 9.8086,m³
